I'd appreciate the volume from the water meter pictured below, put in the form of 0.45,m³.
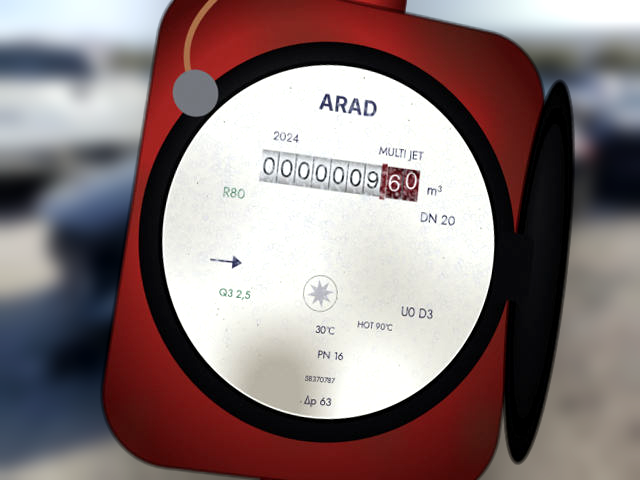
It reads 9.60,m³
